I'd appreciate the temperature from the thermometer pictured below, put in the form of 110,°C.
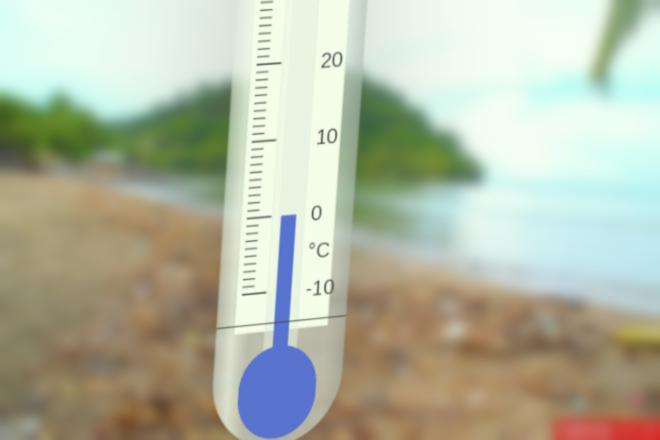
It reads 0,°C
